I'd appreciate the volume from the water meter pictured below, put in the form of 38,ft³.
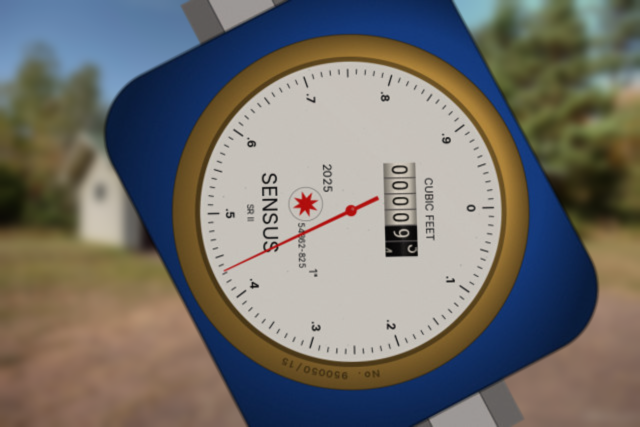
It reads 93.43,ft³
